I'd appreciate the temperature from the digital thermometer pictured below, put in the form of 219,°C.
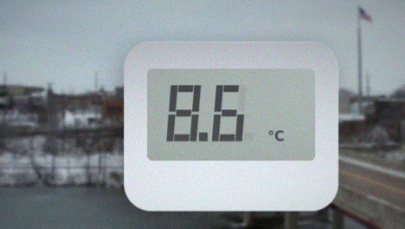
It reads 8.6,°C
